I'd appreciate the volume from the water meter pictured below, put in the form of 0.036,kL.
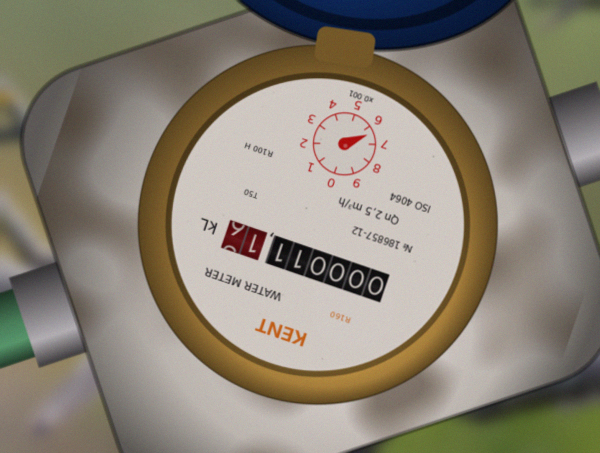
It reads 11.156,kL
